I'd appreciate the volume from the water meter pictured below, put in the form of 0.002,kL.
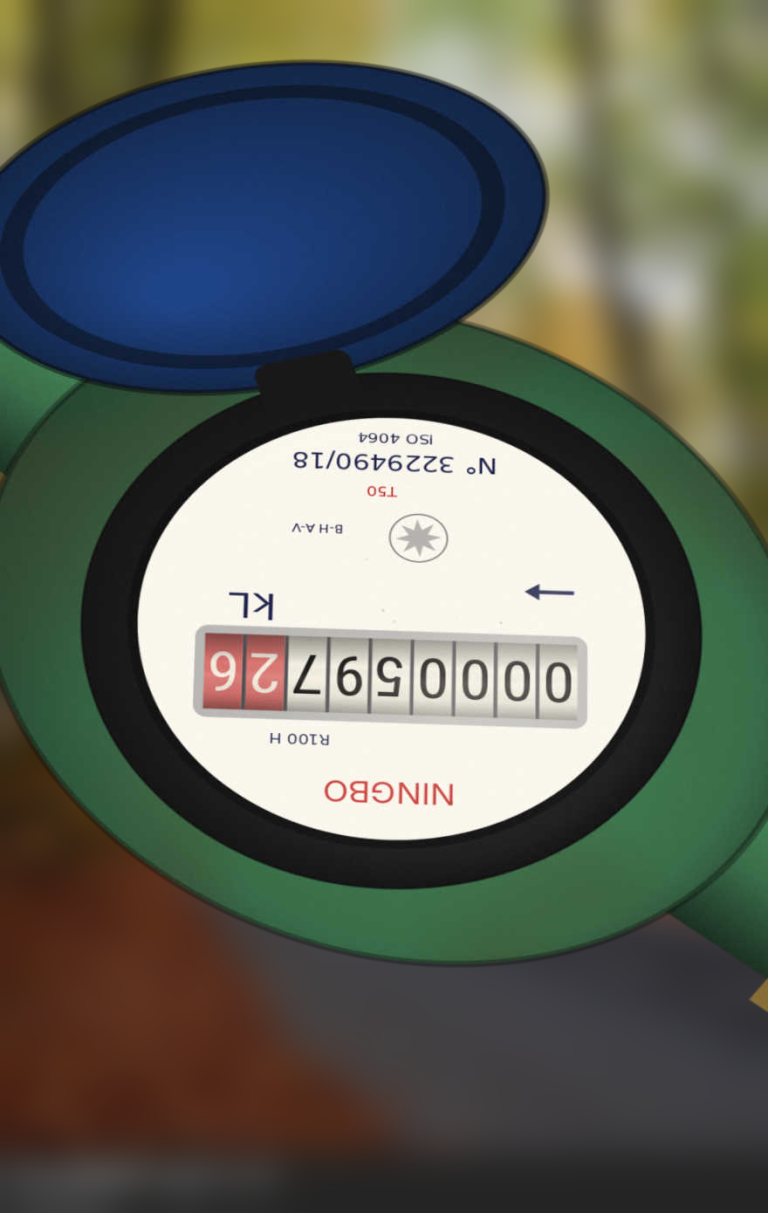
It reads 597.26,kL
